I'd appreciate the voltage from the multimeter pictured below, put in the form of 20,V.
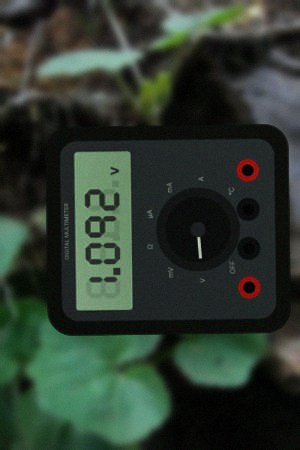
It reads 1.092,V
